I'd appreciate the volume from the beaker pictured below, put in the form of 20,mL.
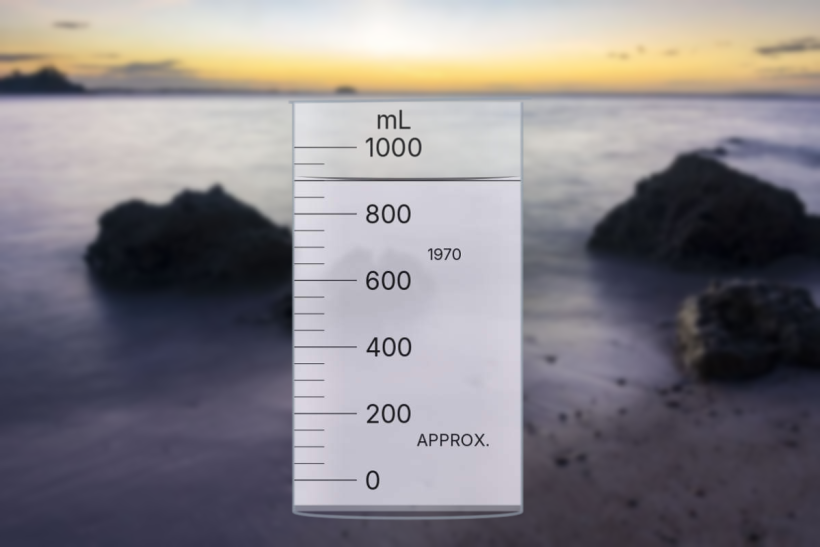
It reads 900,mL
